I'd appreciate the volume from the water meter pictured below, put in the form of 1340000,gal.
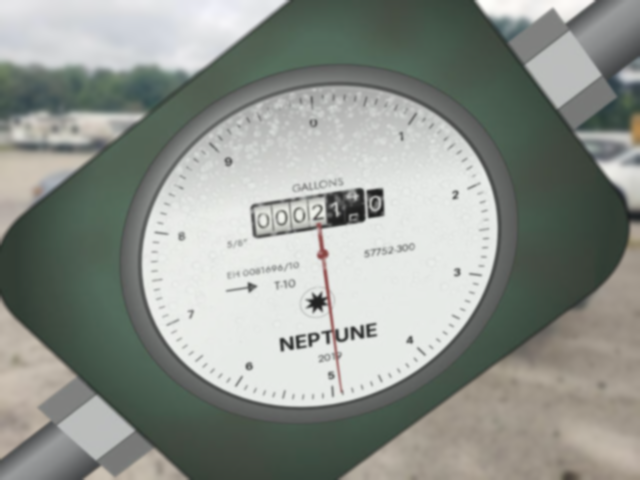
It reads 2144.9,gal
